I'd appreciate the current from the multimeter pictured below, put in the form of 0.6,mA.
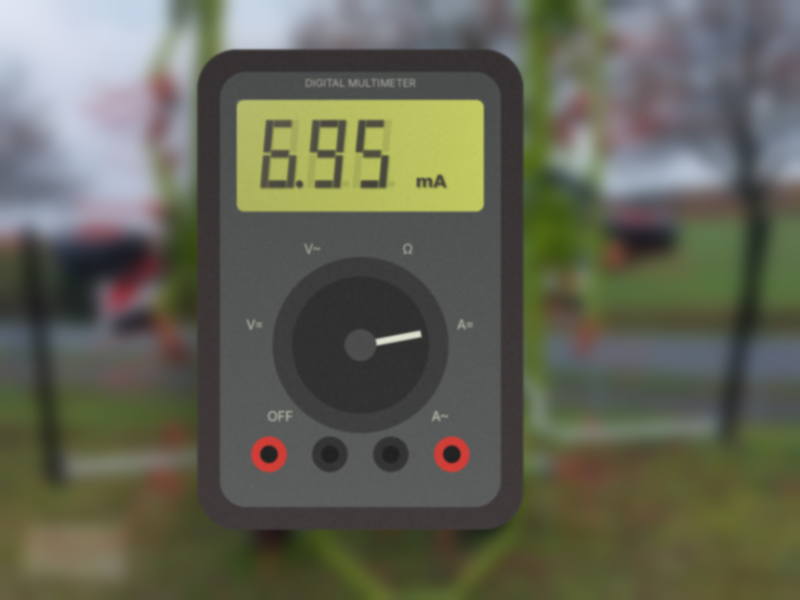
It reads 6.95,mA
